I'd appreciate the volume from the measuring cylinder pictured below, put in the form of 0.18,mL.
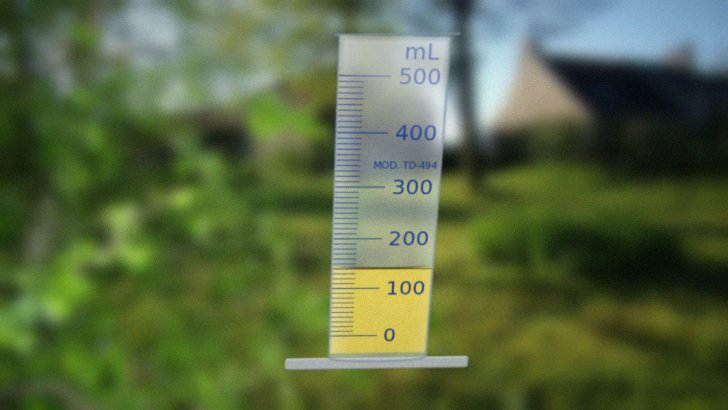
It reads 140,mL
